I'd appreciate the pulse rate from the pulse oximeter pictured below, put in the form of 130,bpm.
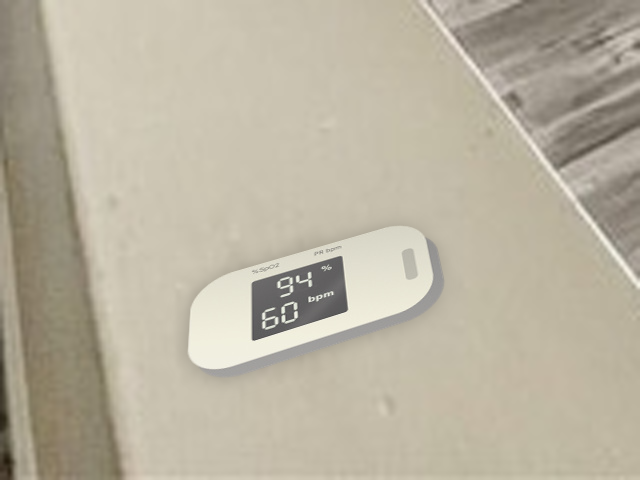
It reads 60,bpm
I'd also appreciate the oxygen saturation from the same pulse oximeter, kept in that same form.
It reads 94,%
